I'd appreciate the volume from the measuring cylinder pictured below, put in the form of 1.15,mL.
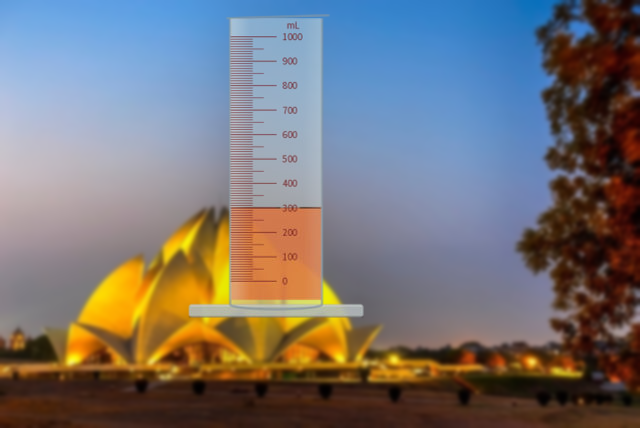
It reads 300,mL
